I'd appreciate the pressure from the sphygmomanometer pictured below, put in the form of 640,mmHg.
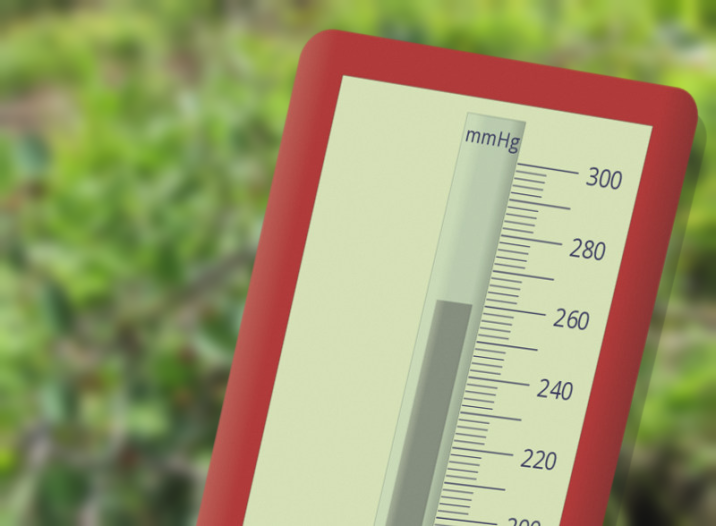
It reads 260,mmHg
